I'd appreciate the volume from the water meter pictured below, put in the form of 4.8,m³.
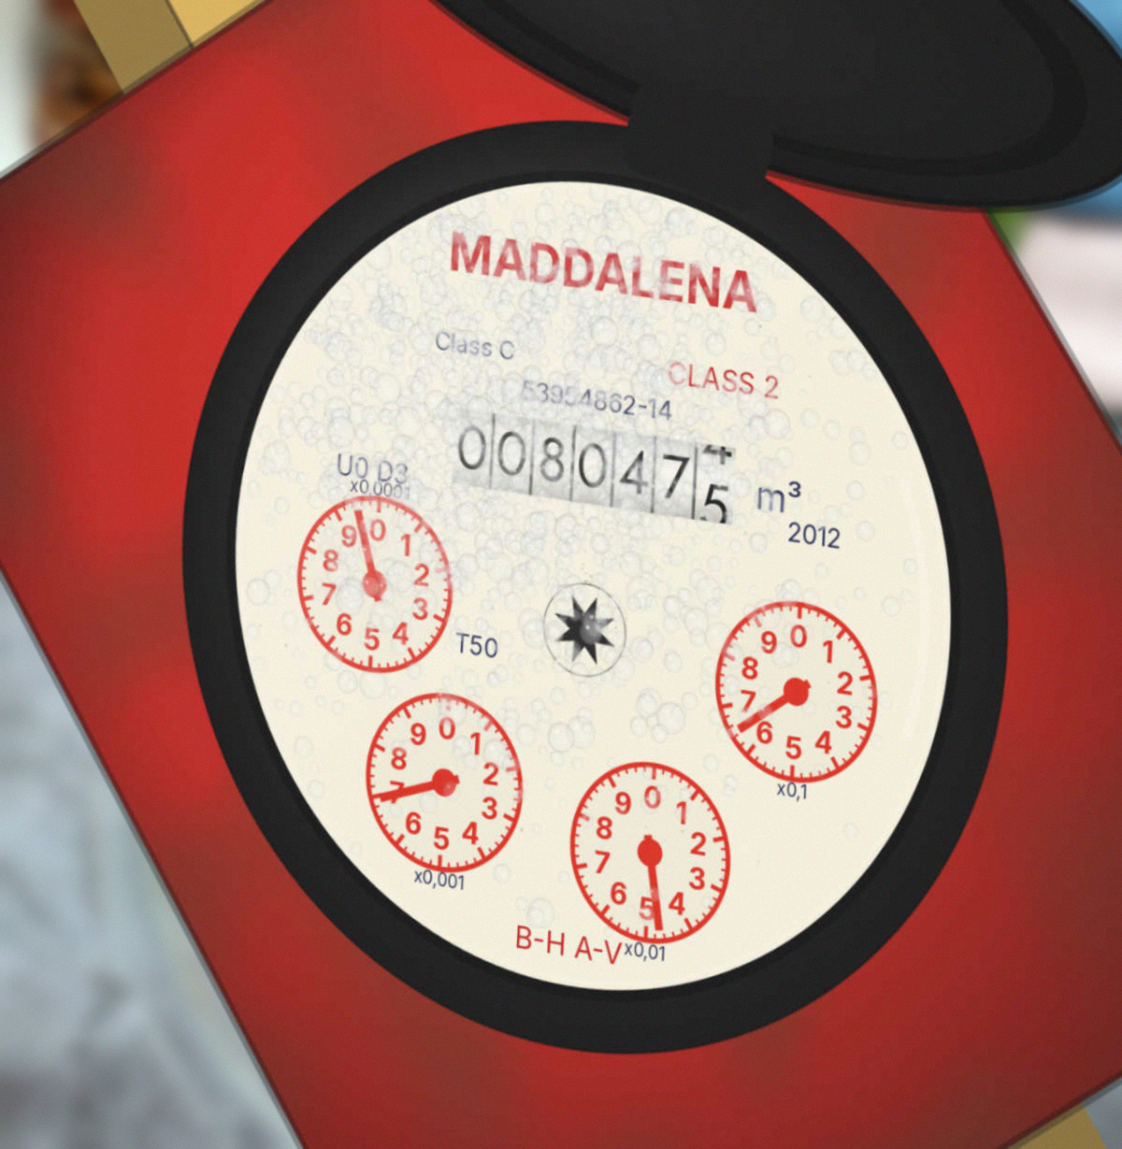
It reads 80474.6469,m³
